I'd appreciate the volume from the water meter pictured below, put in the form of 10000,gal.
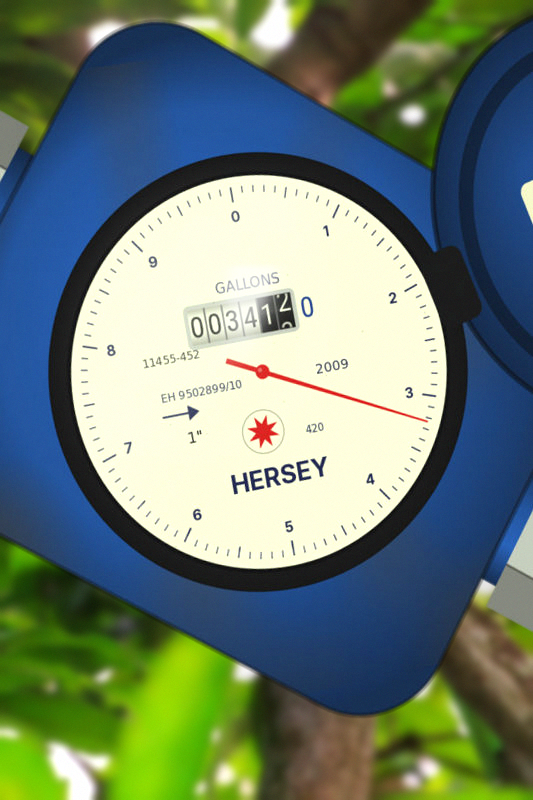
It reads 34123.2,gal
